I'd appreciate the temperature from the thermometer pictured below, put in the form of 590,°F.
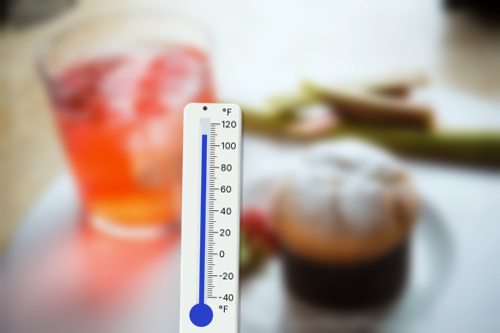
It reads 110,°F
